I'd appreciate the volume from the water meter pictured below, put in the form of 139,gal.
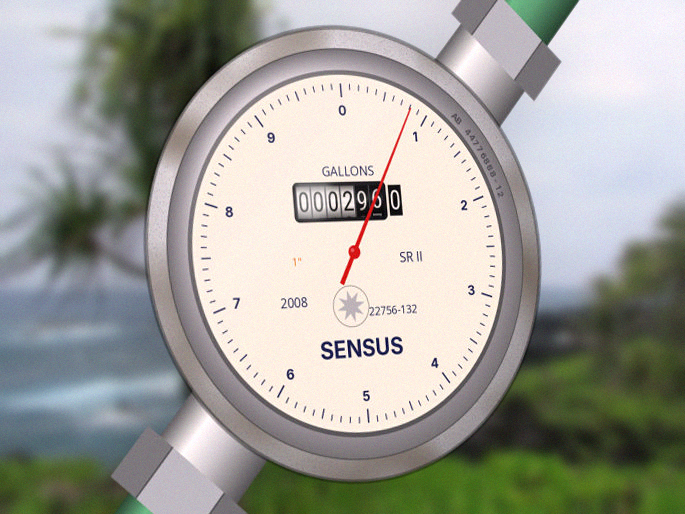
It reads 2960.8,gal
